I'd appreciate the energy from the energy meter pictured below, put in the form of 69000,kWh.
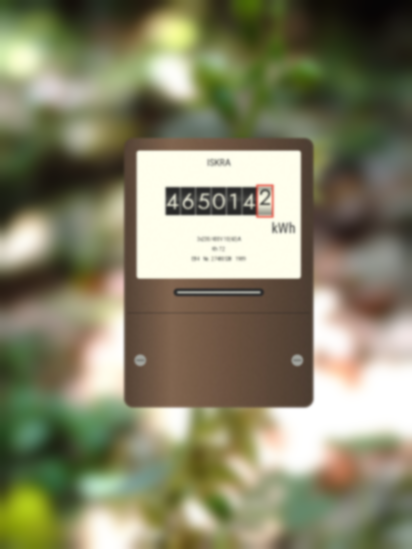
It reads 465014.2,kWh
